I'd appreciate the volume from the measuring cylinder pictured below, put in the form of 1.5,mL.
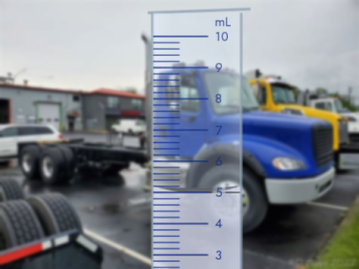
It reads 5,mL
